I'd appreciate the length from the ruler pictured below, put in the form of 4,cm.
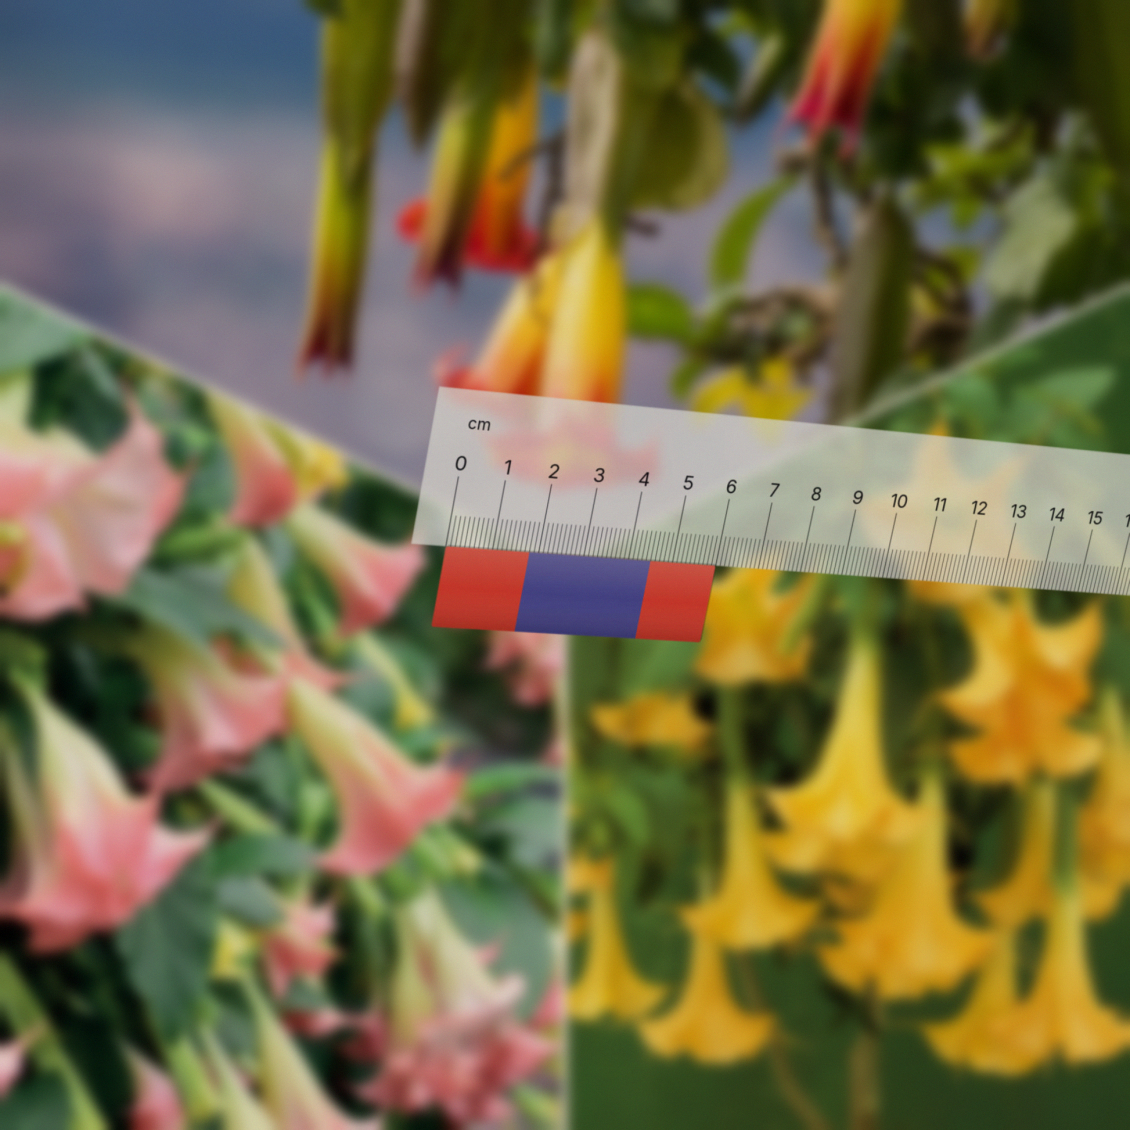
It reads 6,cm
